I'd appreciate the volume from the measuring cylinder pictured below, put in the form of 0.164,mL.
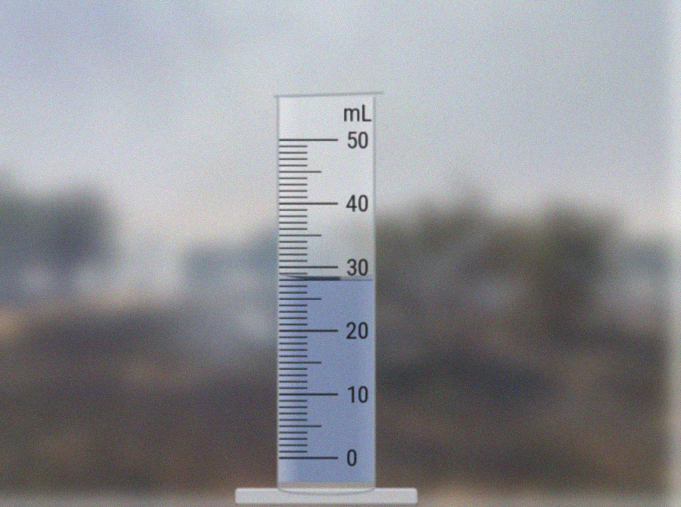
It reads 28,mL
